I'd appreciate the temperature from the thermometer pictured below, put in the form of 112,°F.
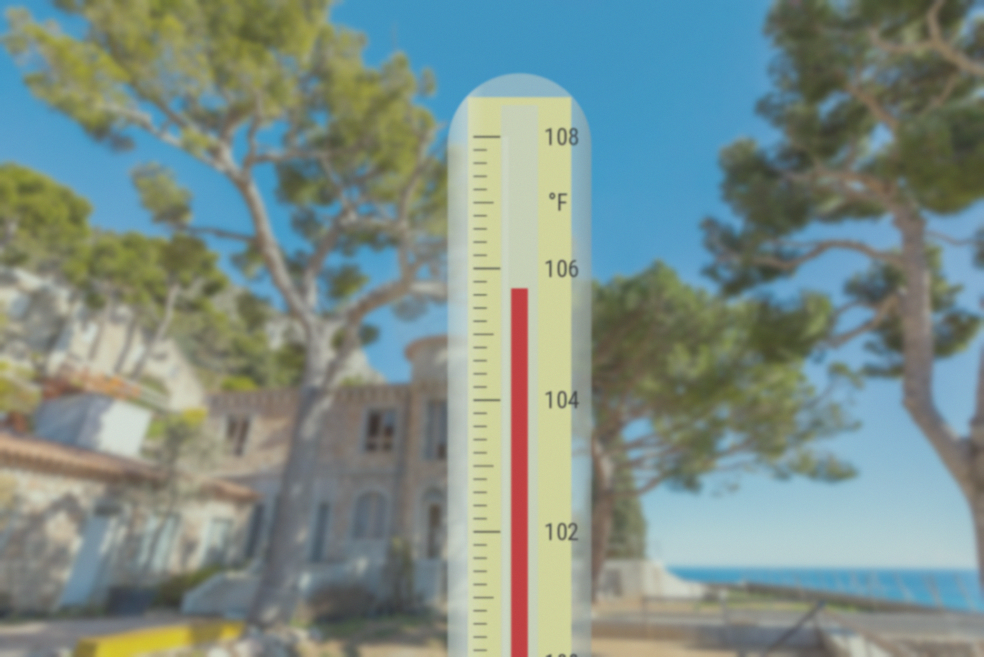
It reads 105.7,°F
